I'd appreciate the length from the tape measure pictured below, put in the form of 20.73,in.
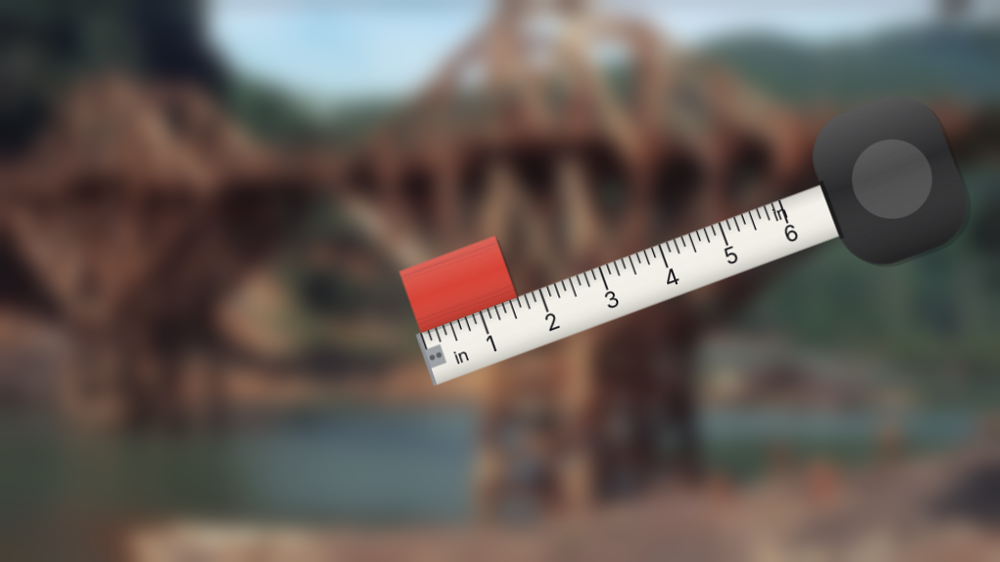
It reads 1.625,in
